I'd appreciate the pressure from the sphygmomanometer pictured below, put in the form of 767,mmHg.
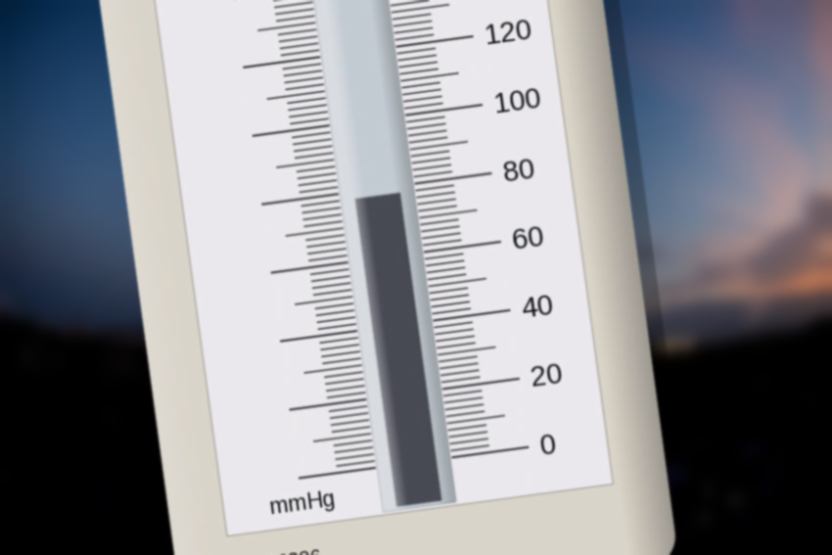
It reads 78,mmHg
